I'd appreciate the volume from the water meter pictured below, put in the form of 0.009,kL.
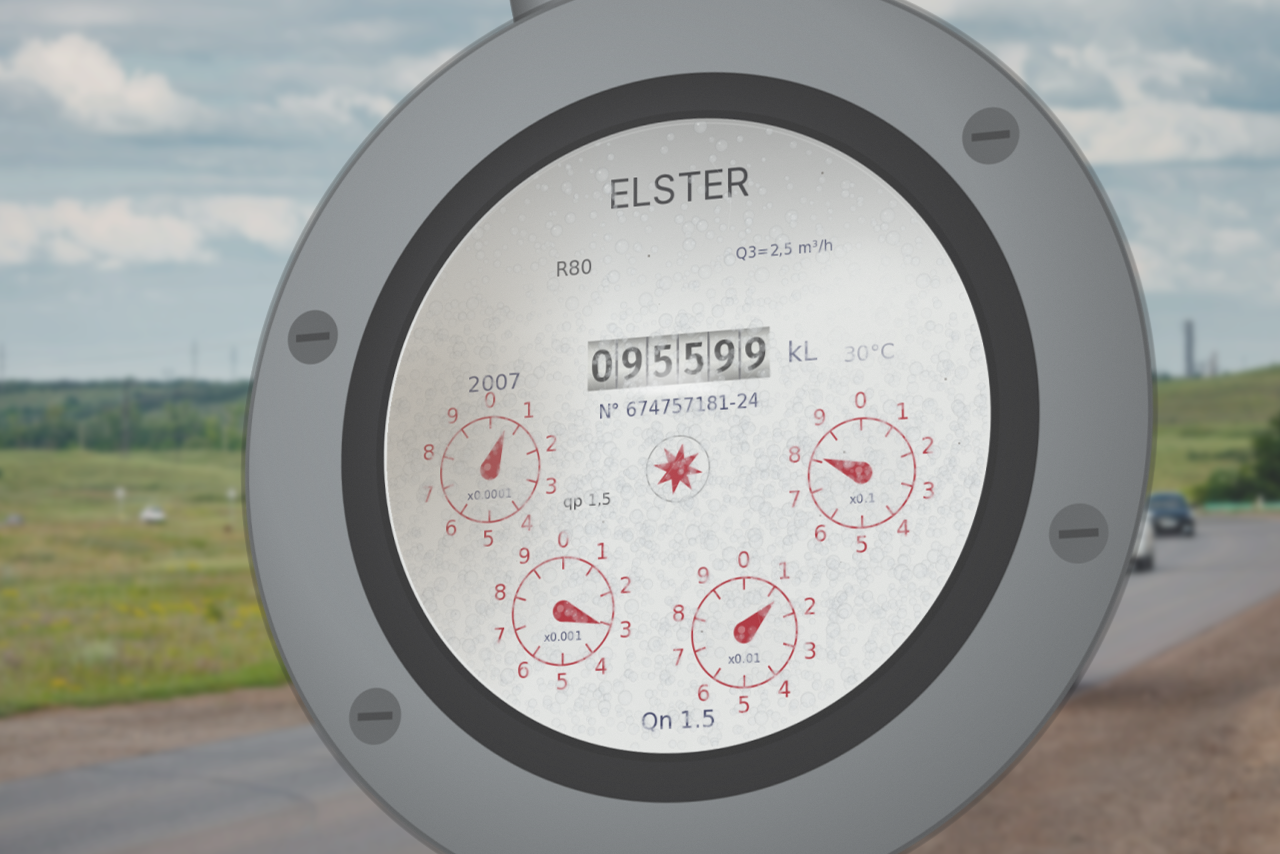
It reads 95599.8130,kL
